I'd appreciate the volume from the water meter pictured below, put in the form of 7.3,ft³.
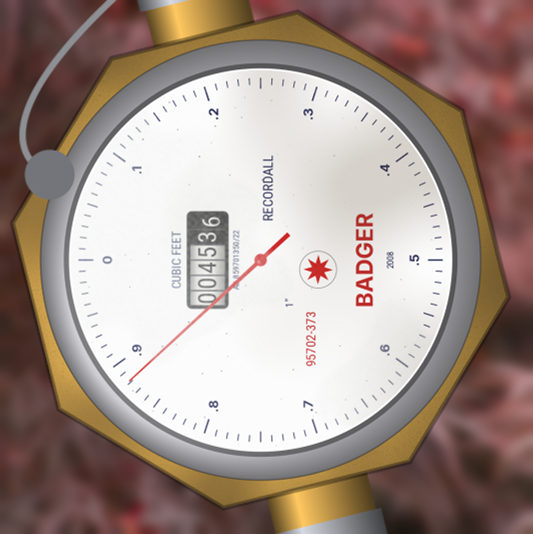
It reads 4535.88,ft³
